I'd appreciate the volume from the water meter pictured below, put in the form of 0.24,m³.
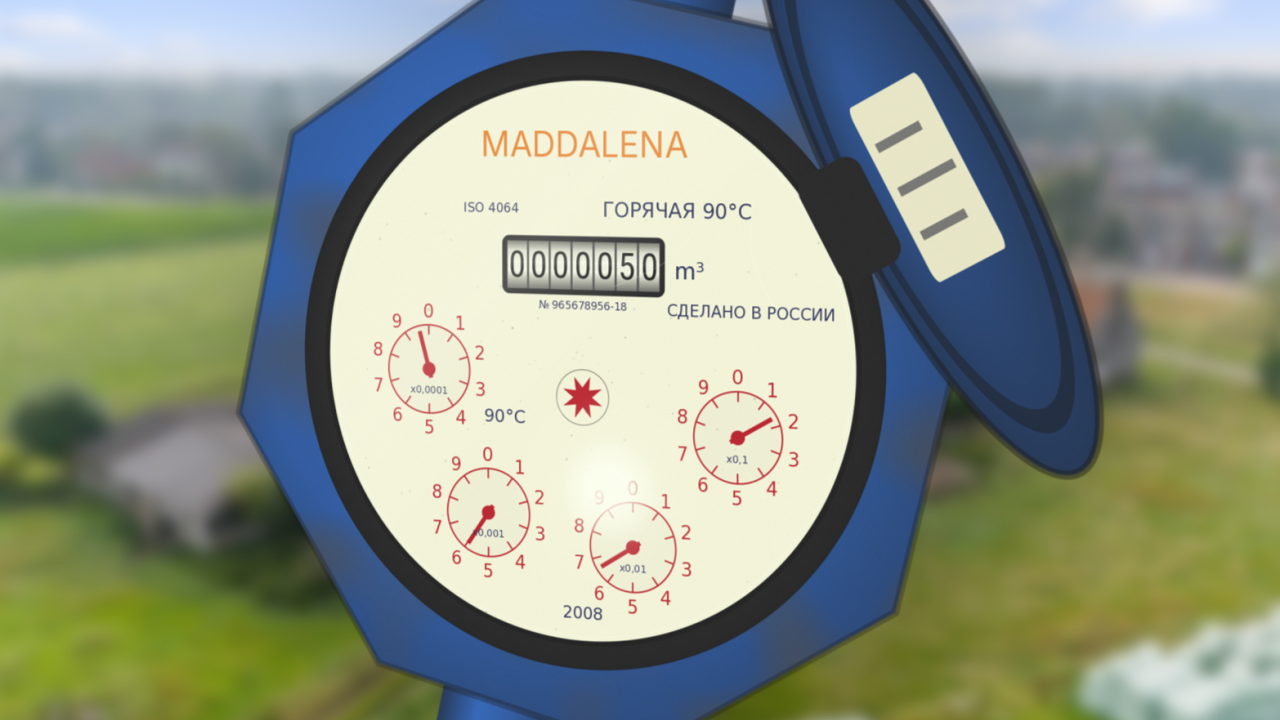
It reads 50.1659,m³
